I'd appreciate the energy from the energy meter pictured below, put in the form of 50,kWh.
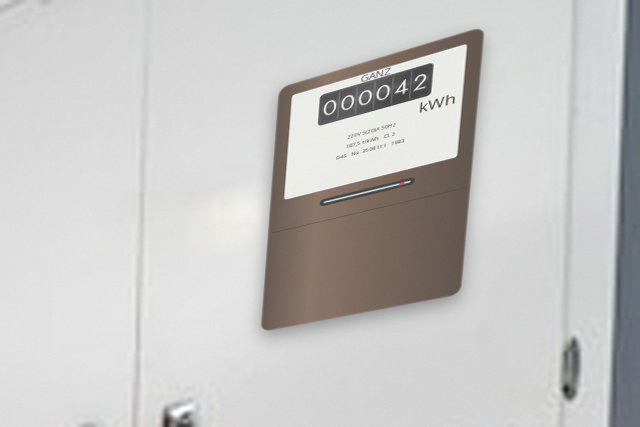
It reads 42,kWh
